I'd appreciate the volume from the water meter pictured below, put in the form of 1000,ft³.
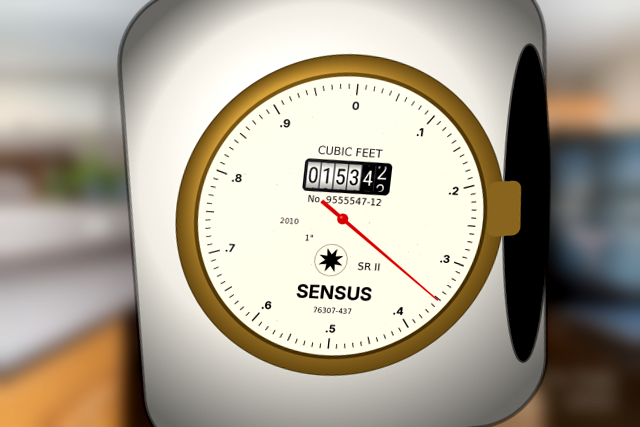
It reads 15342.35,ft³
